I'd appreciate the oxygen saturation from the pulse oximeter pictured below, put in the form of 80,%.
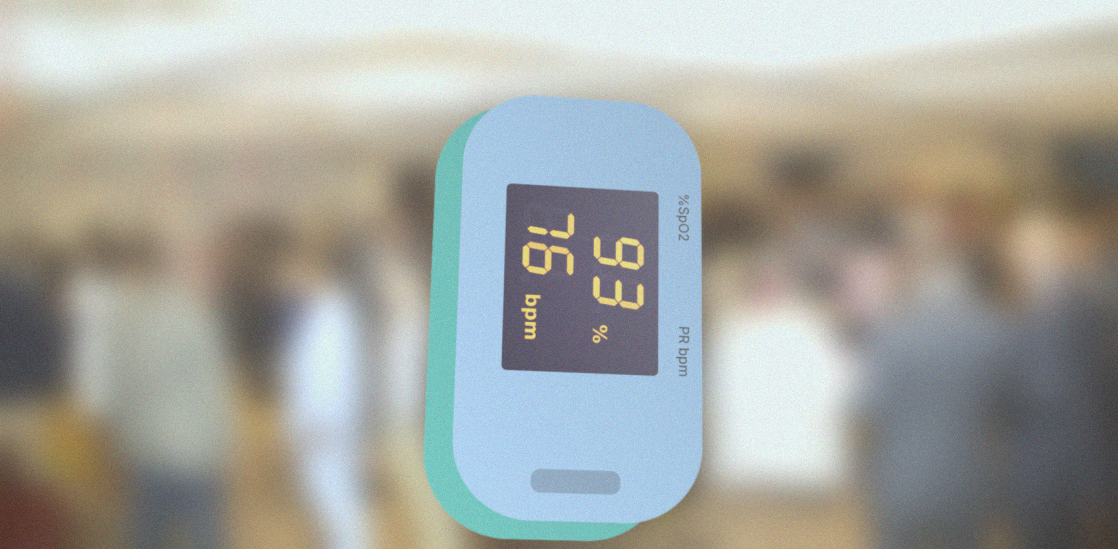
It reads 93,%
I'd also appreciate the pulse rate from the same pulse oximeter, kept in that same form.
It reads 76,bpm
